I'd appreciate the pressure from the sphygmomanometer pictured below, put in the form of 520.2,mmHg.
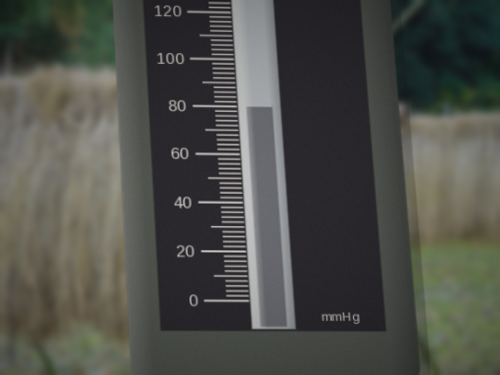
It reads 80,mmHg
